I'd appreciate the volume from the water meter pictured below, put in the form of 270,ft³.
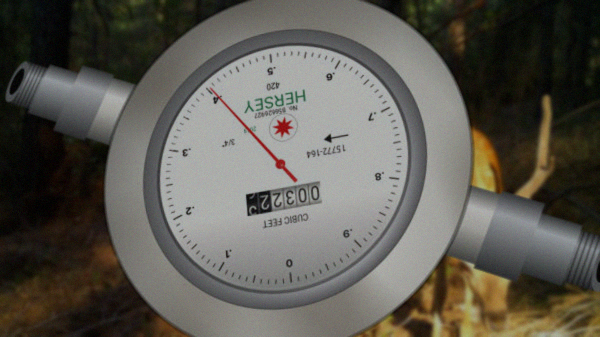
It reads 3225.40,ft³
